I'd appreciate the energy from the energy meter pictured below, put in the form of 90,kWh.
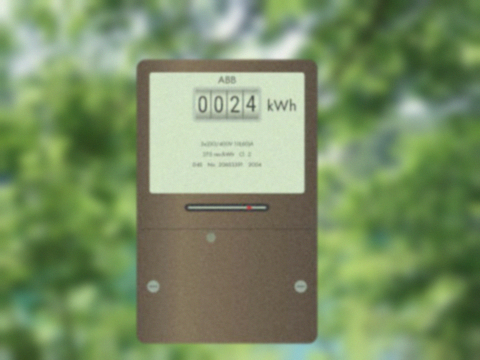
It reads 24,kWh
